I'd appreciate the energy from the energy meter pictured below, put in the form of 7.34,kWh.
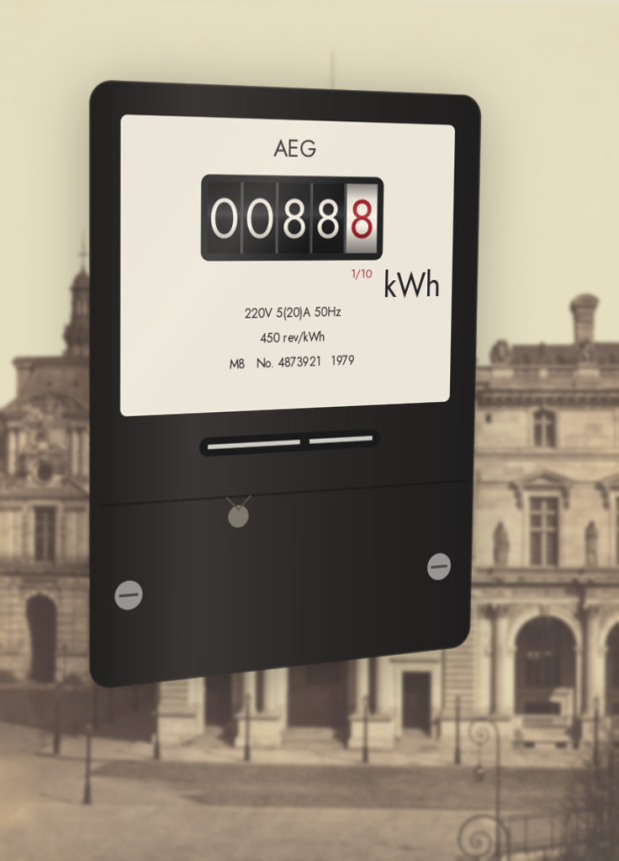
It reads 88.8,kWh
